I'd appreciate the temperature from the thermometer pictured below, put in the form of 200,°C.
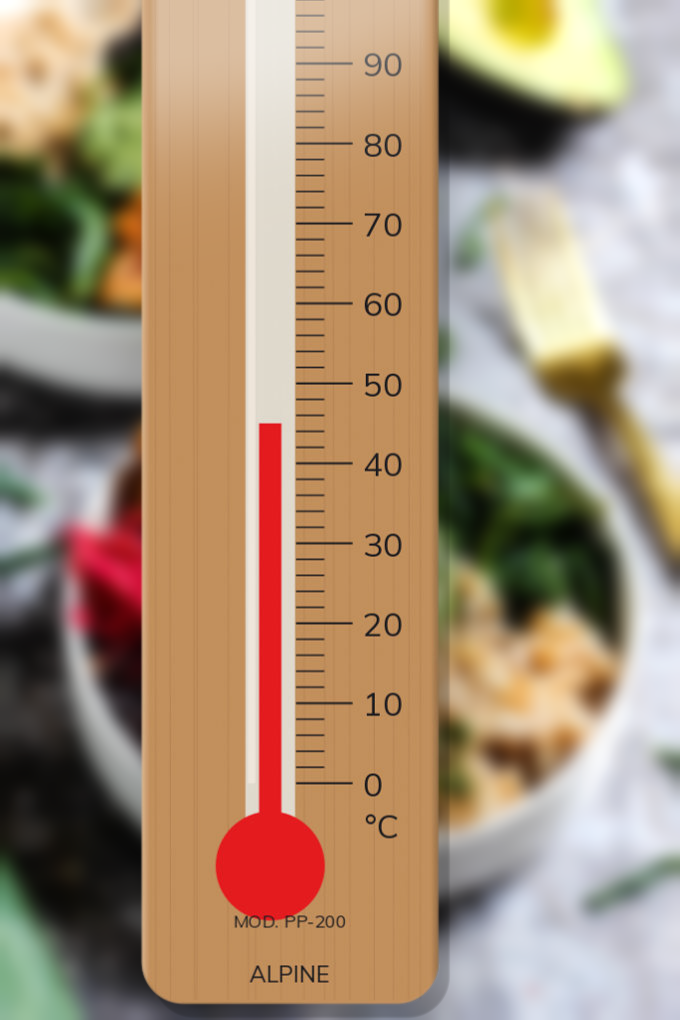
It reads 45,°C
